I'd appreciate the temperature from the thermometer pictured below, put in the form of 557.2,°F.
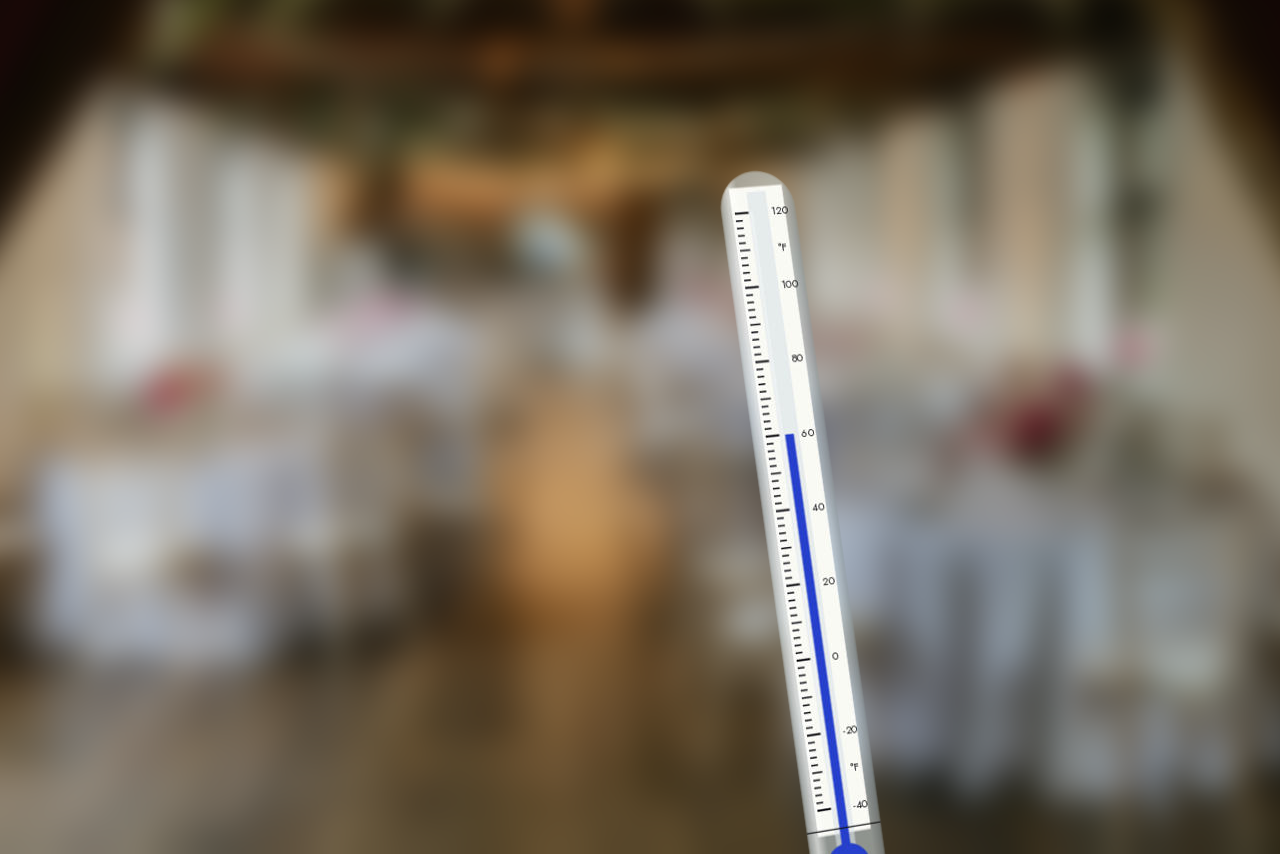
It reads 60,°F
